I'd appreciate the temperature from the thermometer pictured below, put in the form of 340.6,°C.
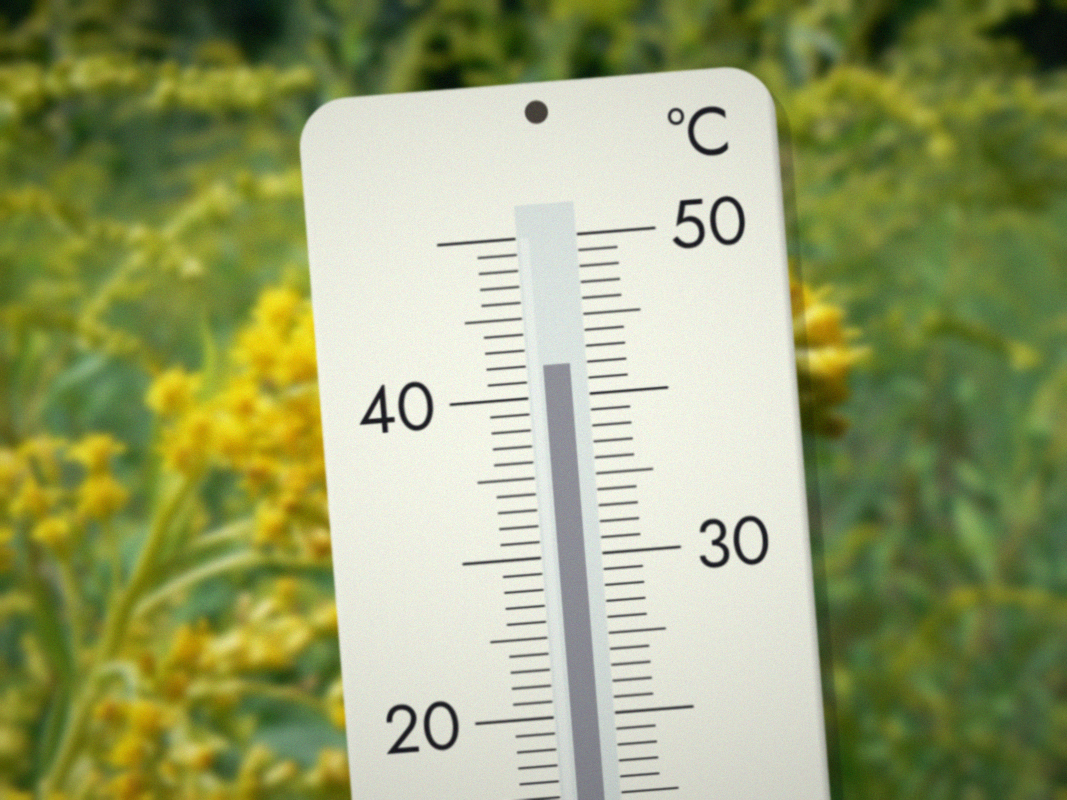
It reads 42,°C
